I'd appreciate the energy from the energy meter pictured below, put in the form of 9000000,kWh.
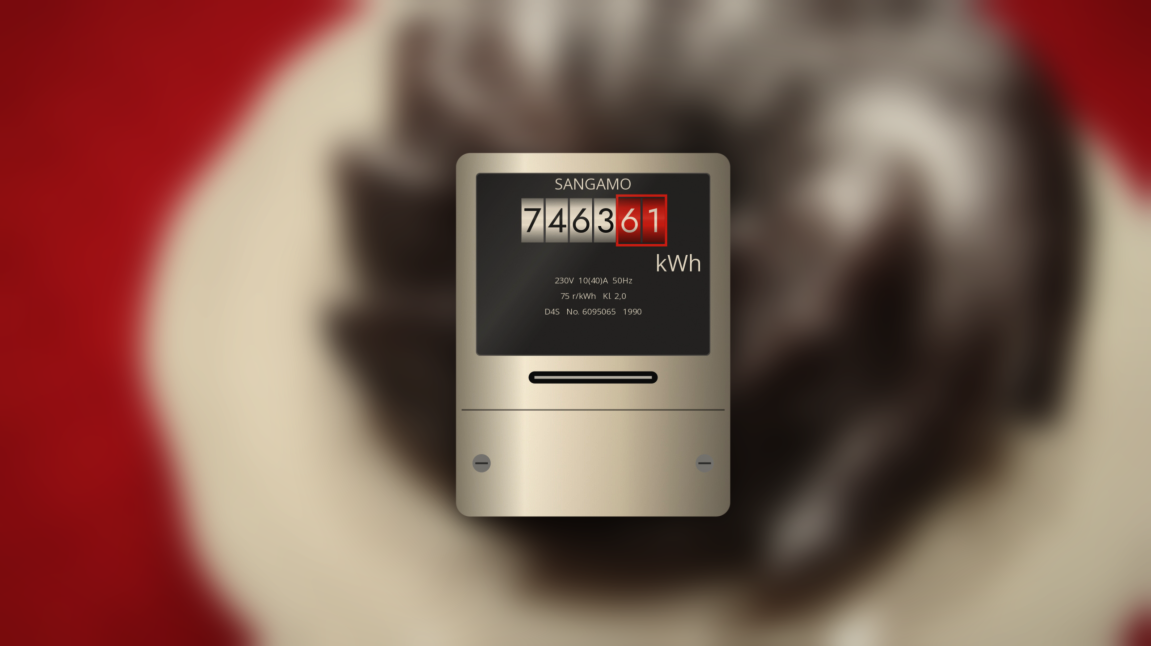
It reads 7463.61,kWh
